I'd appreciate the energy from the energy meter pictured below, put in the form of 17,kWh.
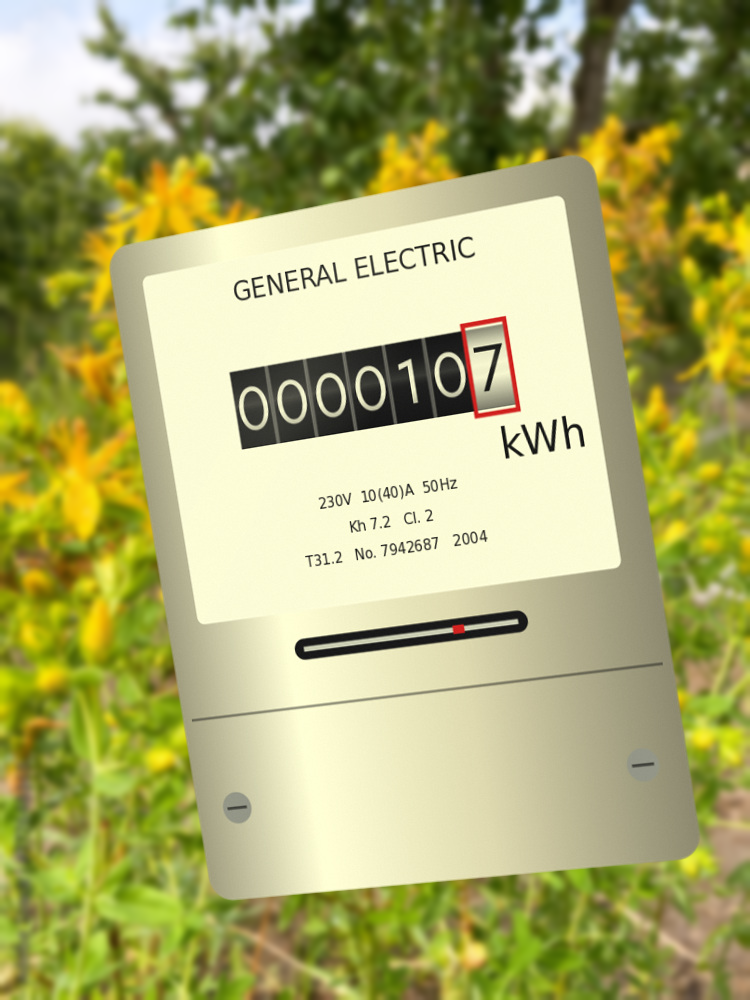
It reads 10.7,kWh
